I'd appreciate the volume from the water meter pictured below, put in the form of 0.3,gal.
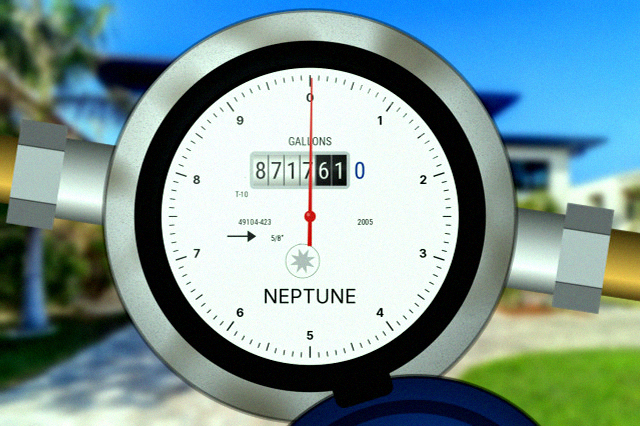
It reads 8717610.0,gal
